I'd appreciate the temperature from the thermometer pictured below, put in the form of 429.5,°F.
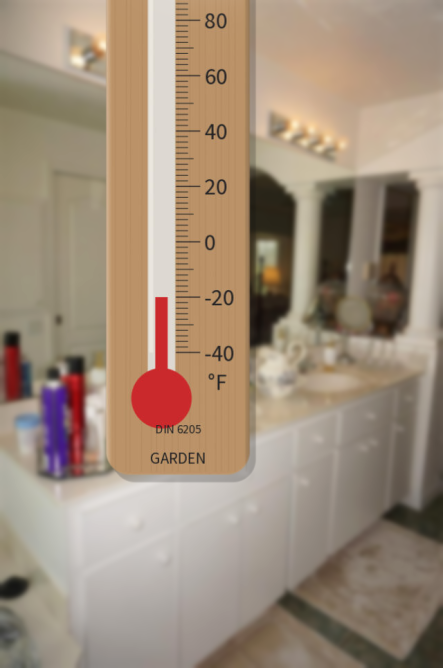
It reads -20,°F
